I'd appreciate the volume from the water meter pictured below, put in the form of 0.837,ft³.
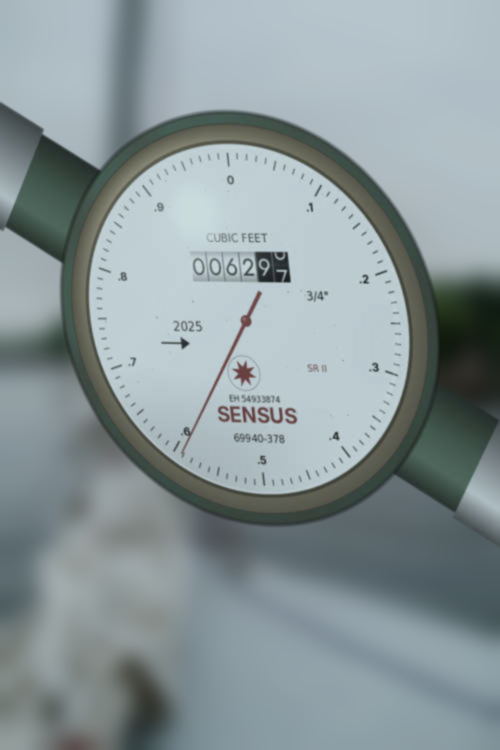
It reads 6296.59,ft³
